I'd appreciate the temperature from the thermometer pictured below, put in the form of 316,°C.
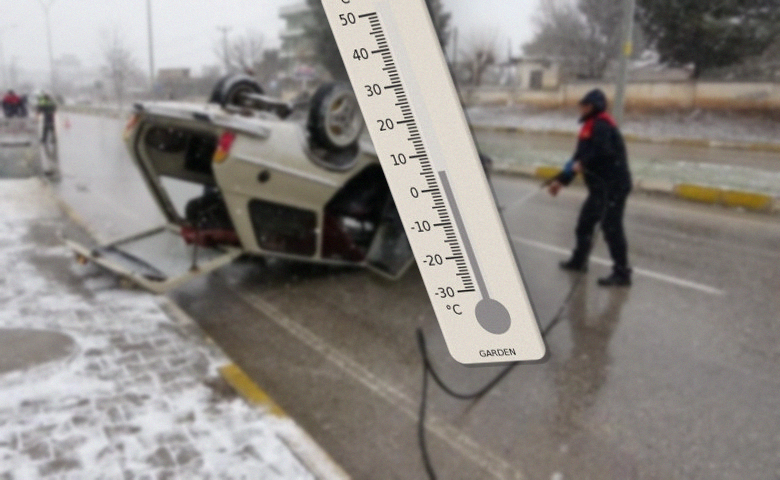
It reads 5,°C
